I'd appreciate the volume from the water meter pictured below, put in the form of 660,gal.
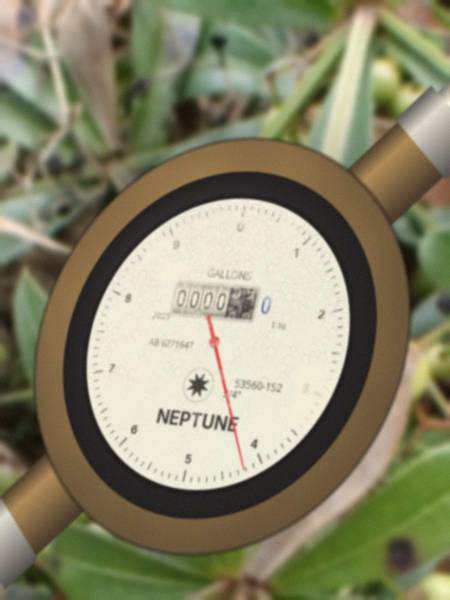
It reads 594.2,gal
